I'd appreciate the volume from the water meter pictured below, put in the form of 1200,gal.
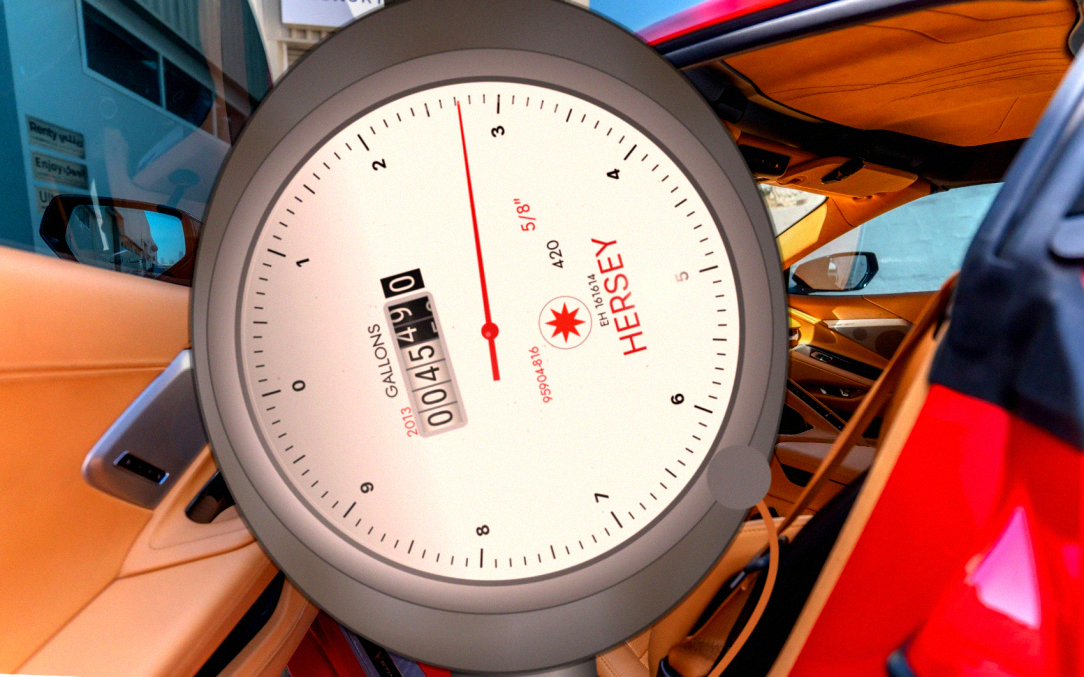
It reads 45492.7,gal
